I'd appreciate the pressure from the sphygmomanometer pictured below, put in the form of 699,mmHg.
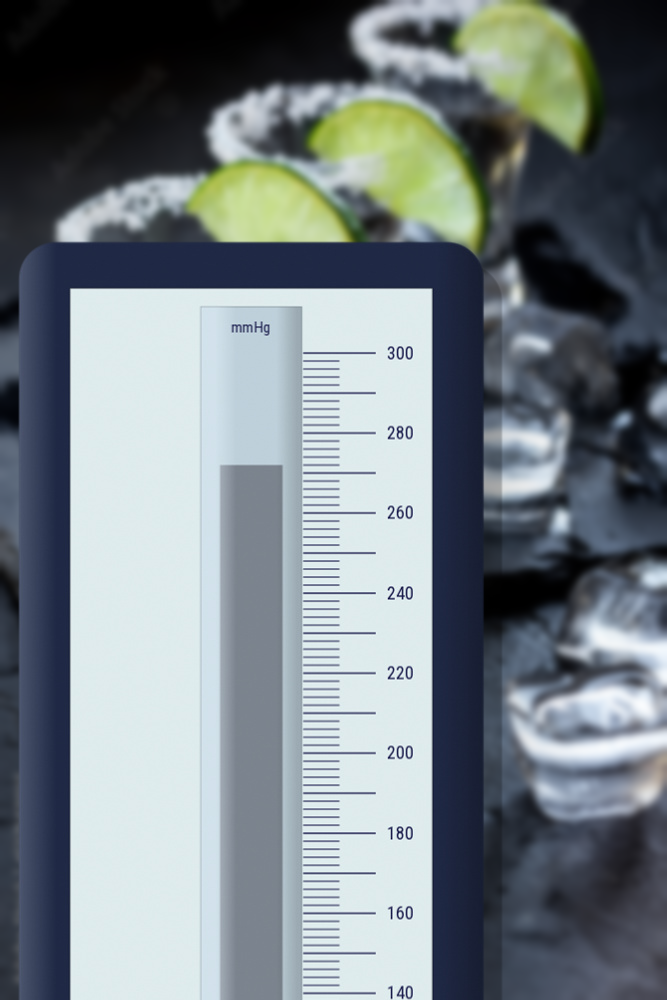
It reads 272,mmHg
